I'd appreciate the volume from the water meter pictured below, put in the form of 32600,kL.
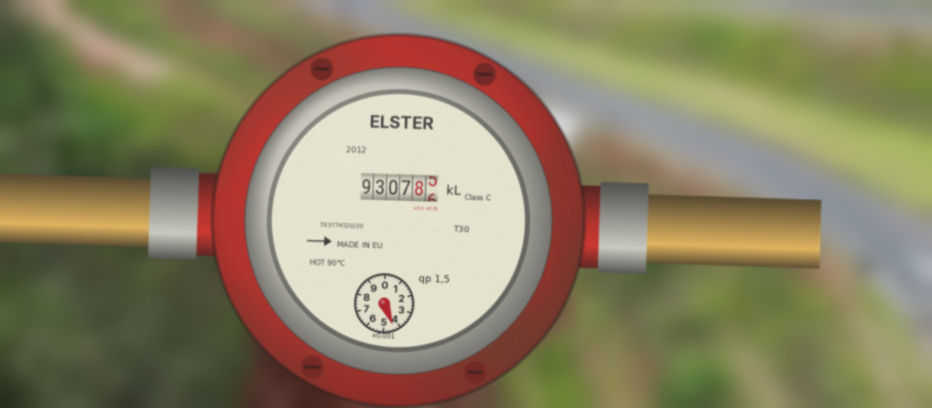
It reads 9307.854,kL
